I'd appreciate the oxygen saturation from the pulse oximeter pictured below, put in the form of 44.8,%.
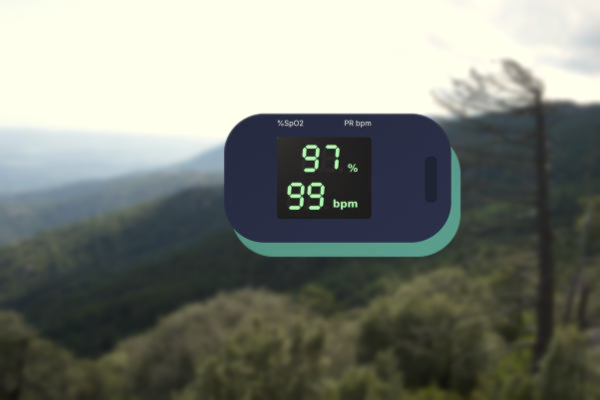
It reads 97,%
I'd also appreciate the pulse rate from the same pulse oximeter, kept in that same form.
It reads 99,bpm
